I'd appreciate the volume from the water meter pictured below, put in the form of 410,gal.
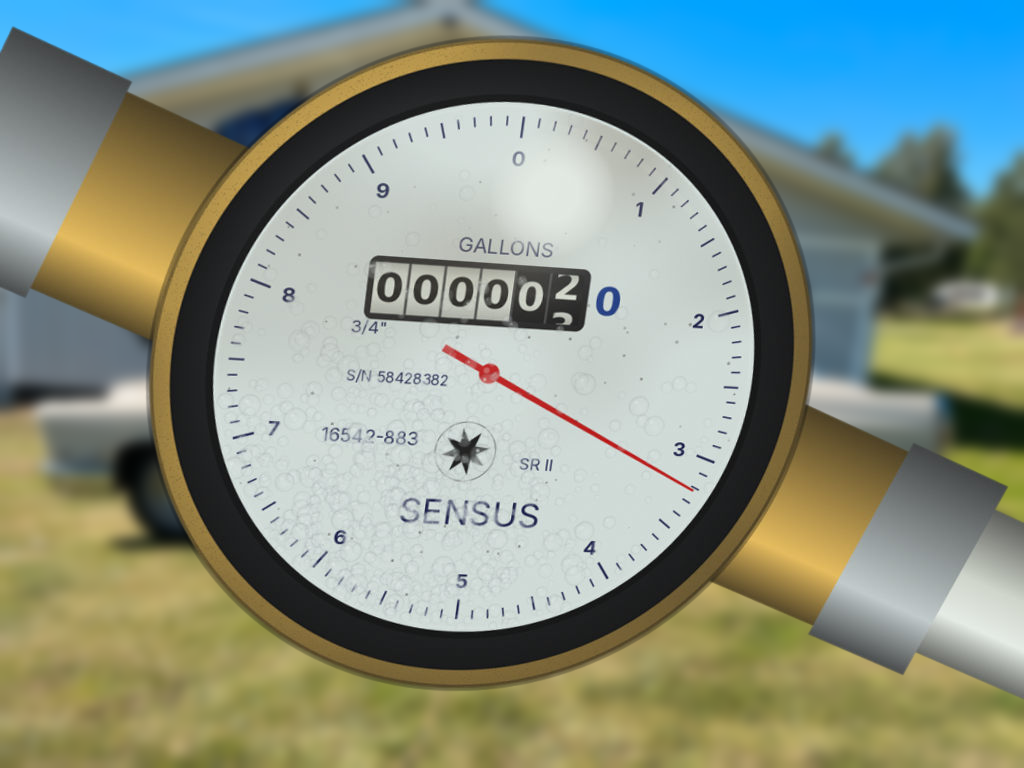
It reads 23.2,gal
